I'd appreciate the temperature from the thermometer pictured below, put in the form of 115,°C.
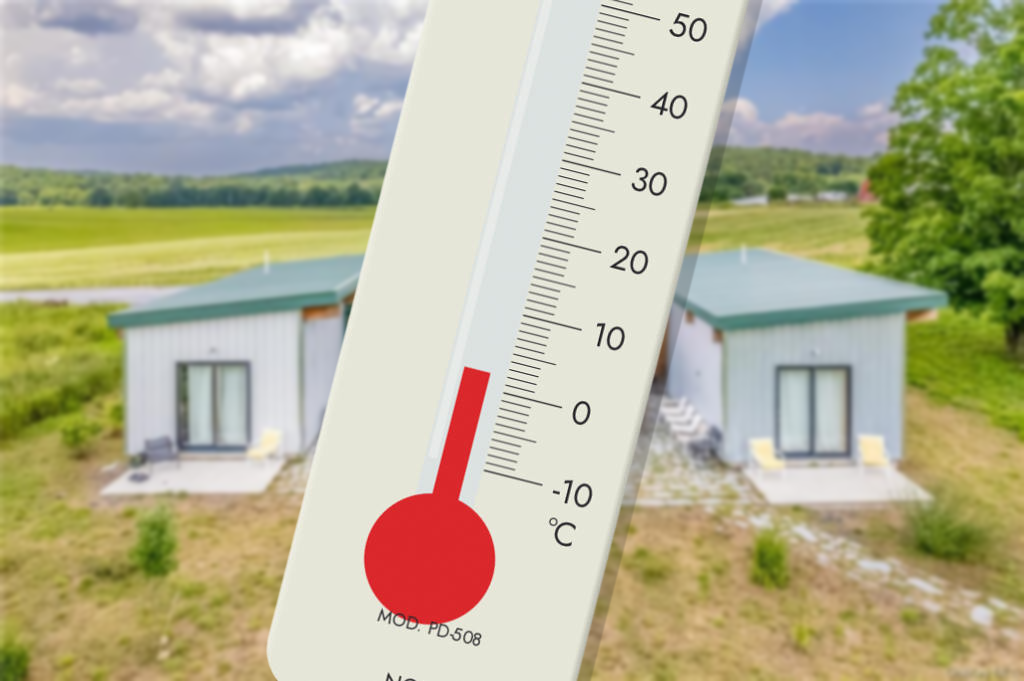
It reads 2,°C
